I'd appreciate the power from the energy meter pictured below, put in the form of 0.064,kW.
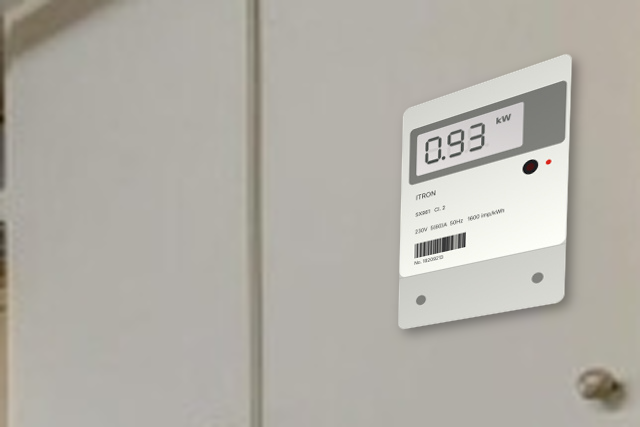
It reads 0.93,kW
